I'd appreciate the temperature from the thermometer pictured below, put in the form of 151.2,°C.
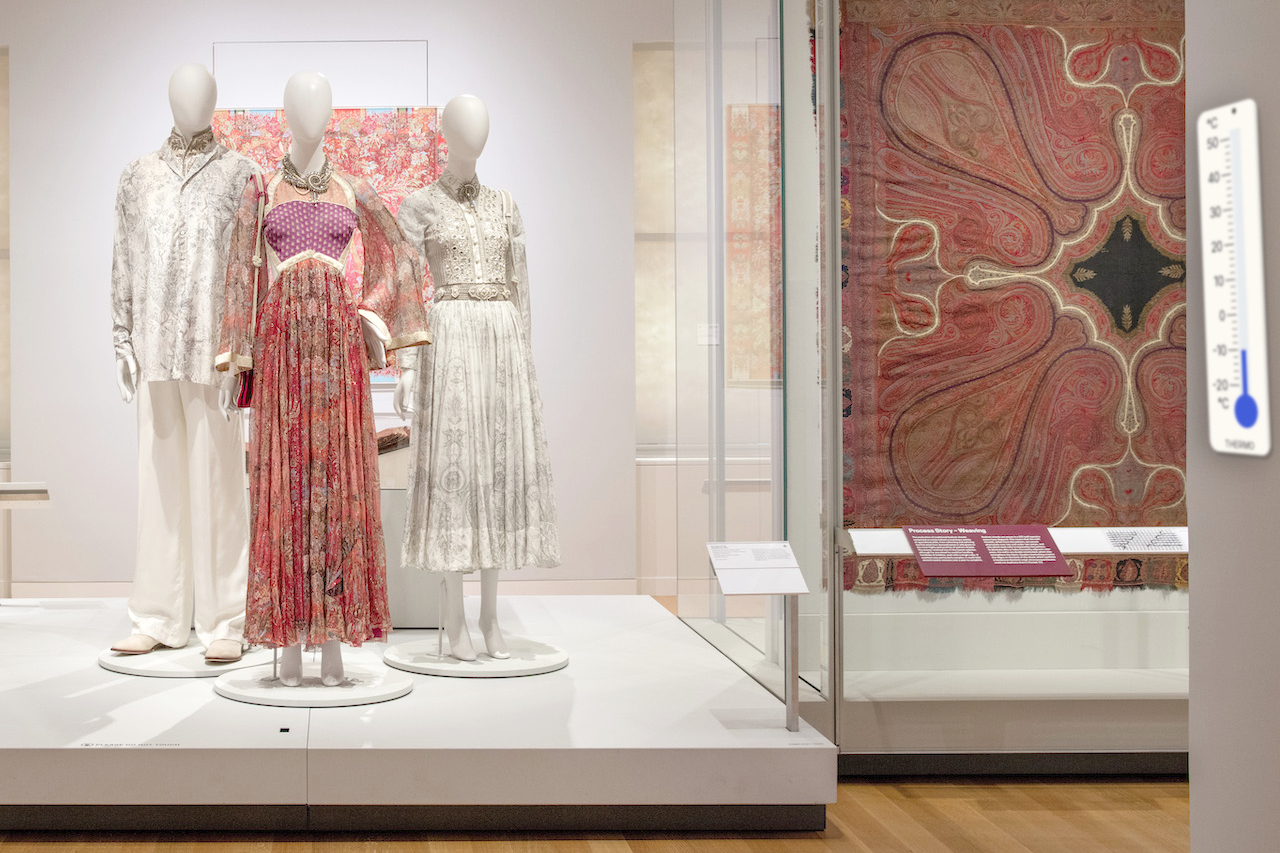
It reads -10,°C
